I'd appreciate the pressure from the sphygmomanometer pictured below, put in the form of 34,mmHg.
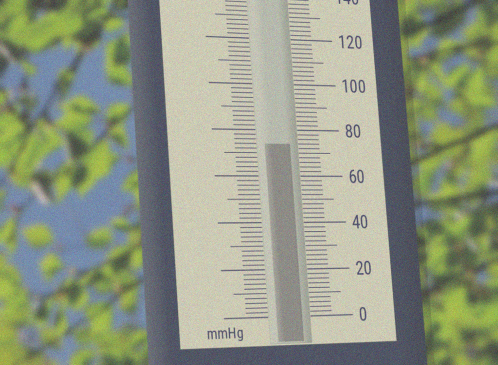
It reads 74,mmHg
